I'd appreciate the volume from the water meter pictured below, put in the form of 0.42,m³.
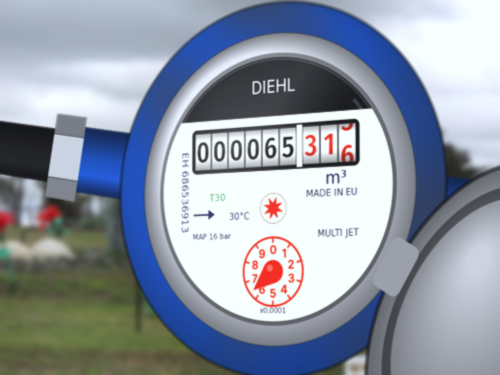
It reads 65.3156,m³
